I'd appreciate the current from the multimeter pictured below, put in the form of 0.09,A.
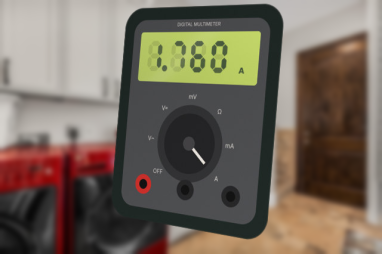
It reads 1.760,A
